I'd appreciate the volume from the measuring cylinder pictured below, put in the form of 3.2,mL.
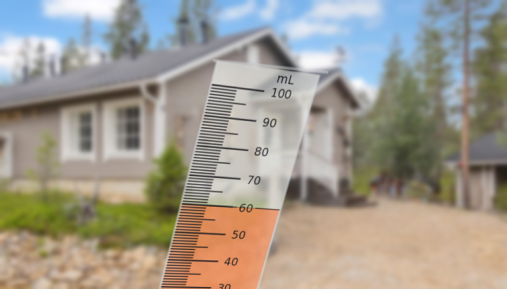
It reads 60,mL
